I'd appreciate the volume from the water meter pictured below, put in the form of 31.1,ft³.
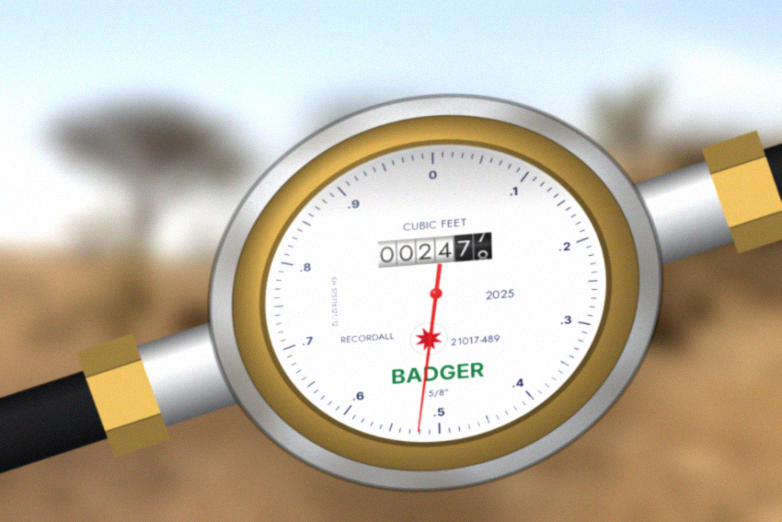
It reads 2477.52,ft³
